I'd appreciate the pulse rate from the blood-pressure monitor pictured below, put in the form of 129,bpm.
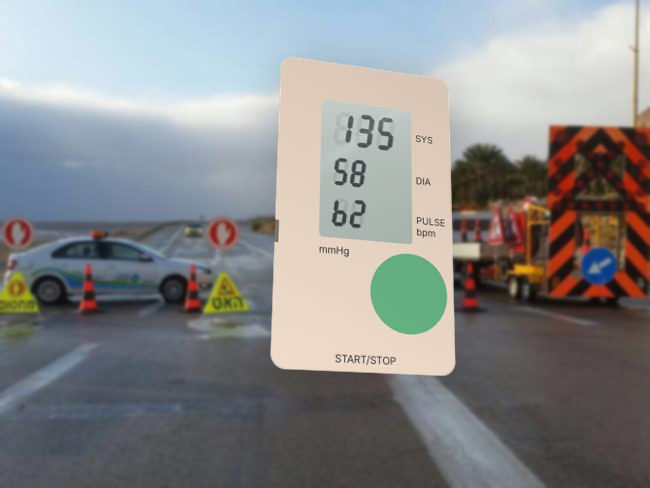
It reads 62,bpm
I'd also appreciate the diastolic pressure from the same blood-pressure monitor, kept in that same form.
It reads 58,mmHg
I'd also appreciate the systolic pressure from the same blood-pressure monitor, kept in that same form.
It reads 135,mmHg
